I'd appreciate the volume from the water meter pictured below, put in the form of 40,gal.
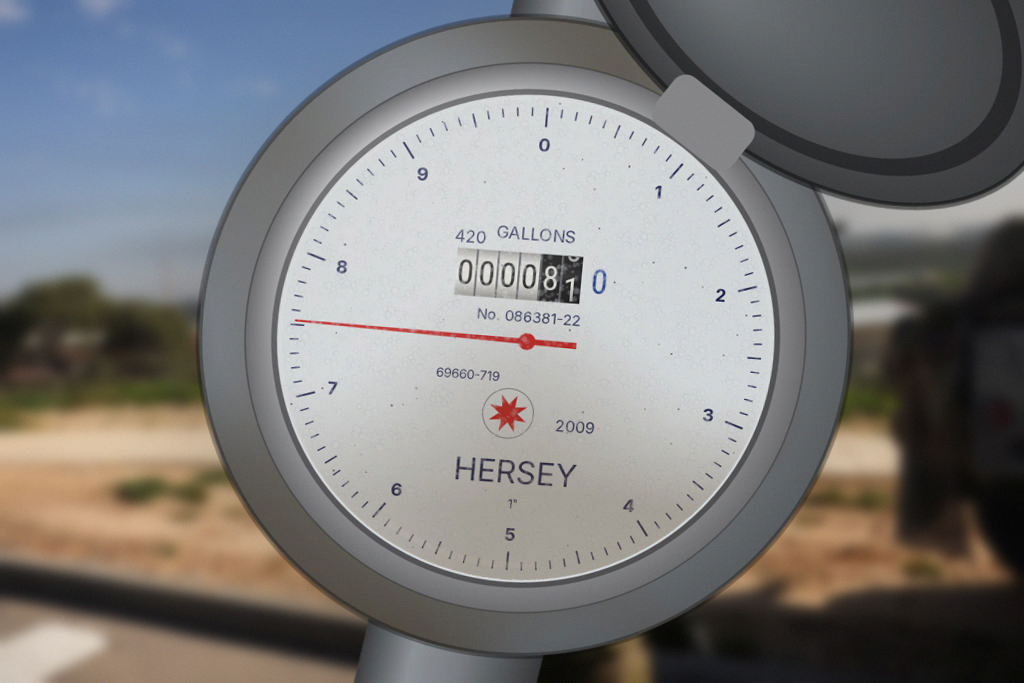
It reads 807.5,gal
